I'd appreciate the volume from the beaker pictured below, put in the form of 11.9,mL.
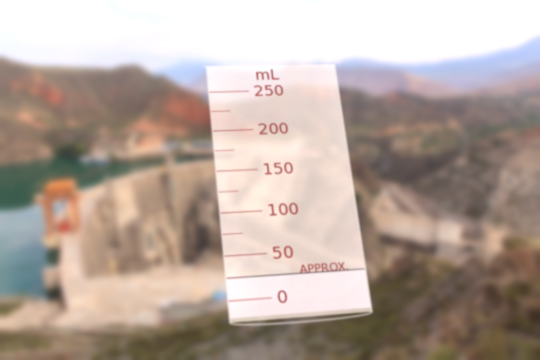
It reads 25,mL
